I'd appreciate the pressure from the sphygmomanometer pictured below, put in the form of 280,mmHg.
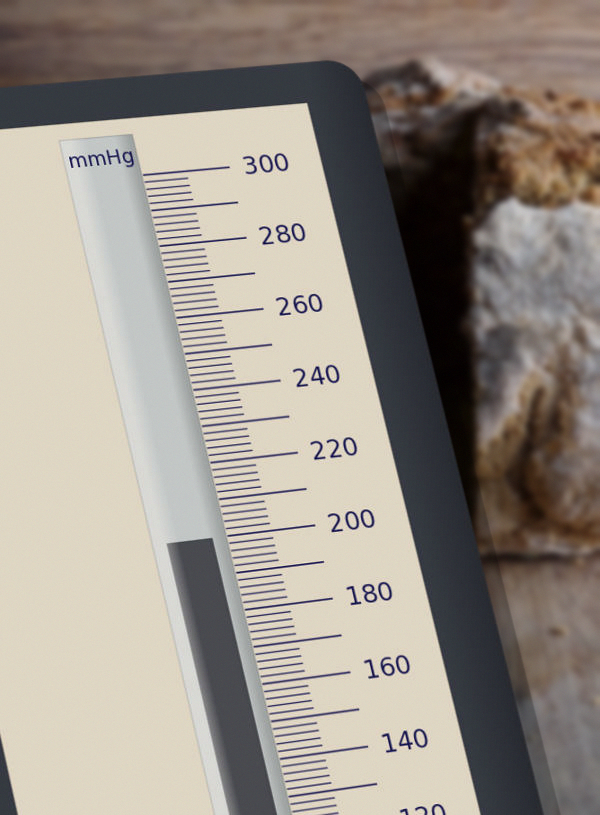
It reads 200,mmHg
